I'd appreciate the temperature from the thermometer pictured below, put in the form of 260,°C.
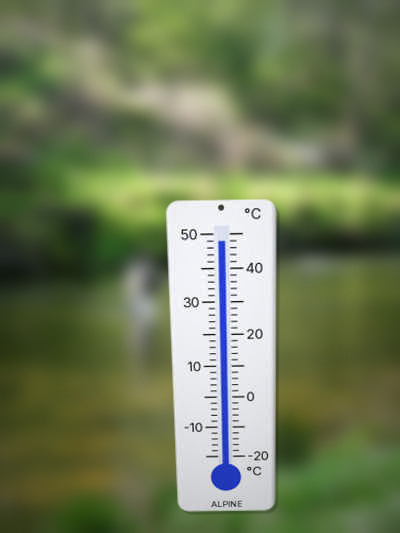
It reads 48,°C
